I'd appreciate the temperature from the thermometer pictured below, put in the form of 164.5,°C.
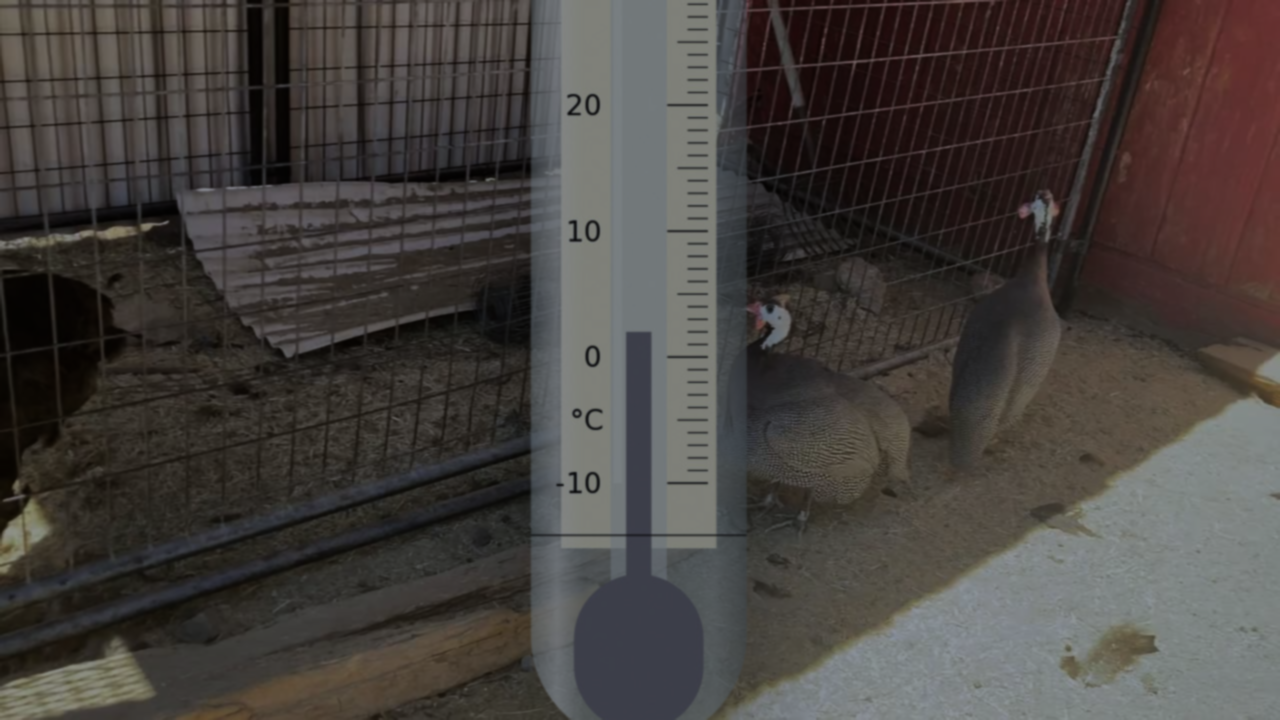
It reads 2,°C
